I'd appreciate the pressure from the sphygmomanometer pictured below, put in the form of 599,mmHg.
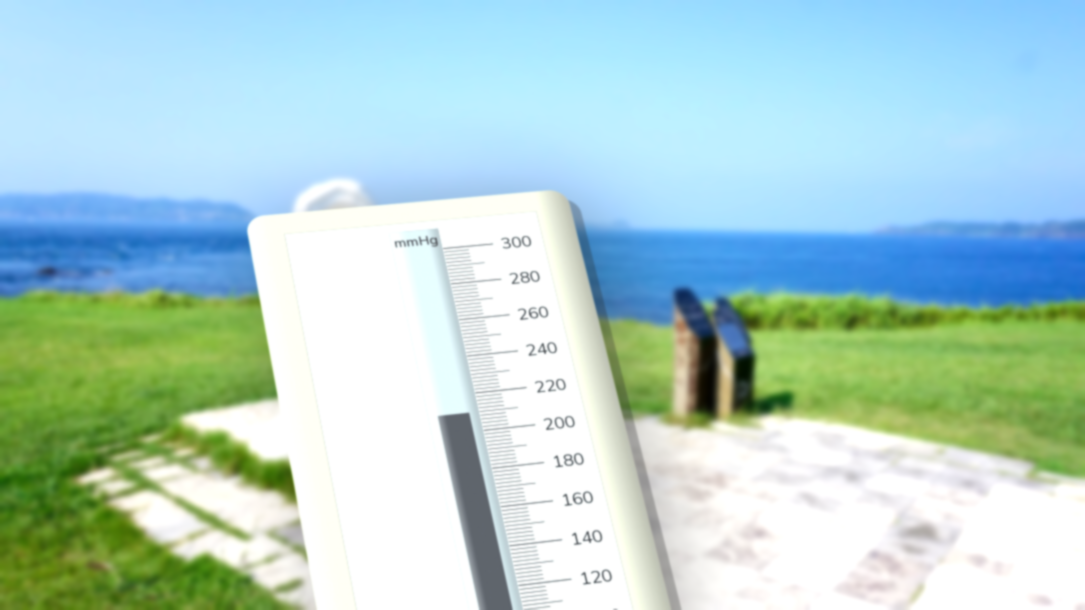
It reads 210,mmHg
